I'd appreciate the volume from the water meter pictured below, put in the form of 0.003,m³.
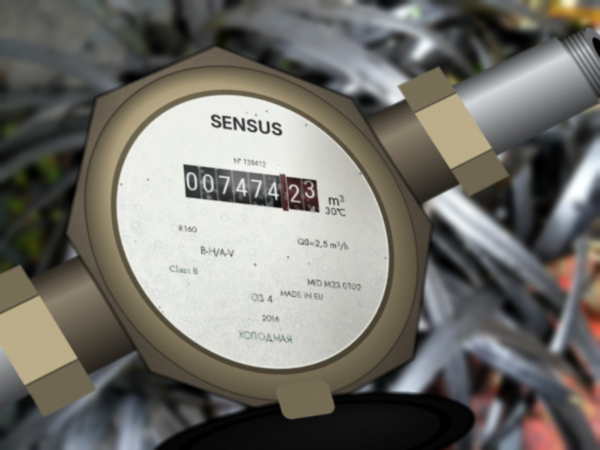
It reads 7474.23,m³
